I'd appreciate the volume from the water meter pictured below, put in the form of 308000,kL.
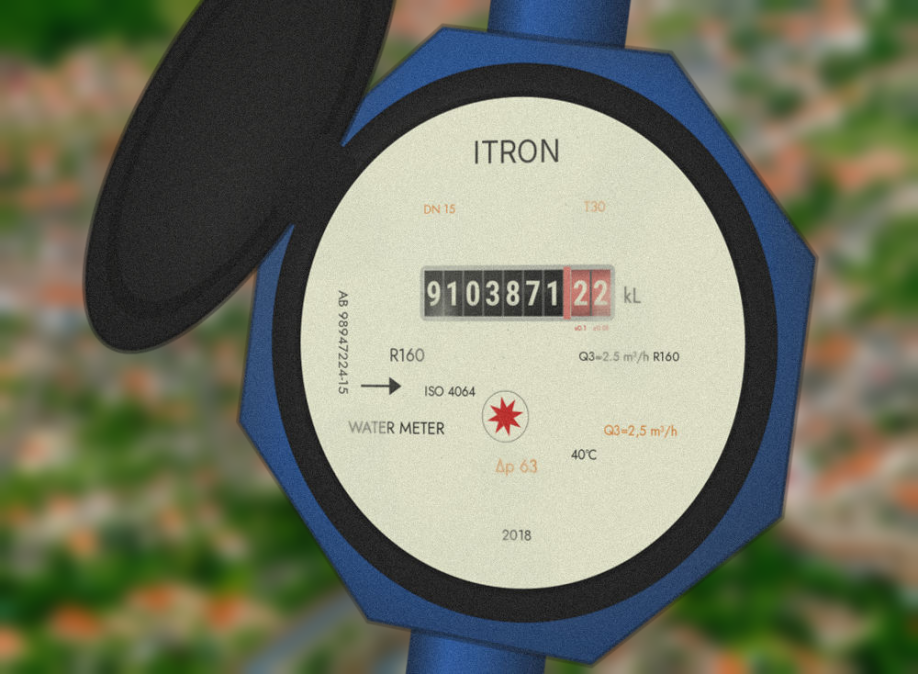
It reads 9103871.22,kL
